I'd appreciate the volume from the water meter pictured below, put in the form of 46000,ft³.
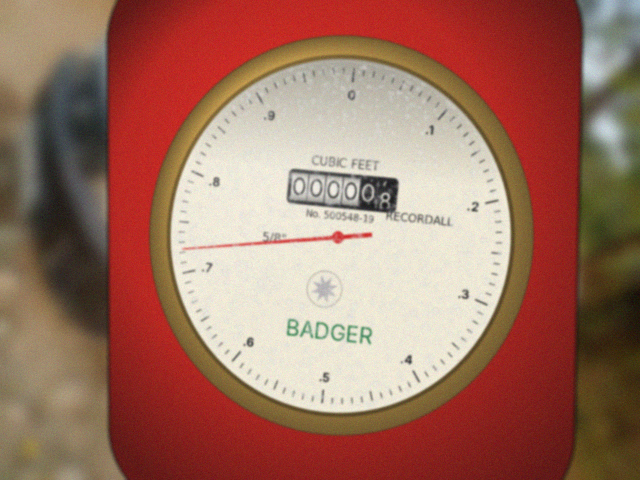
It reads 7.72,ft³
